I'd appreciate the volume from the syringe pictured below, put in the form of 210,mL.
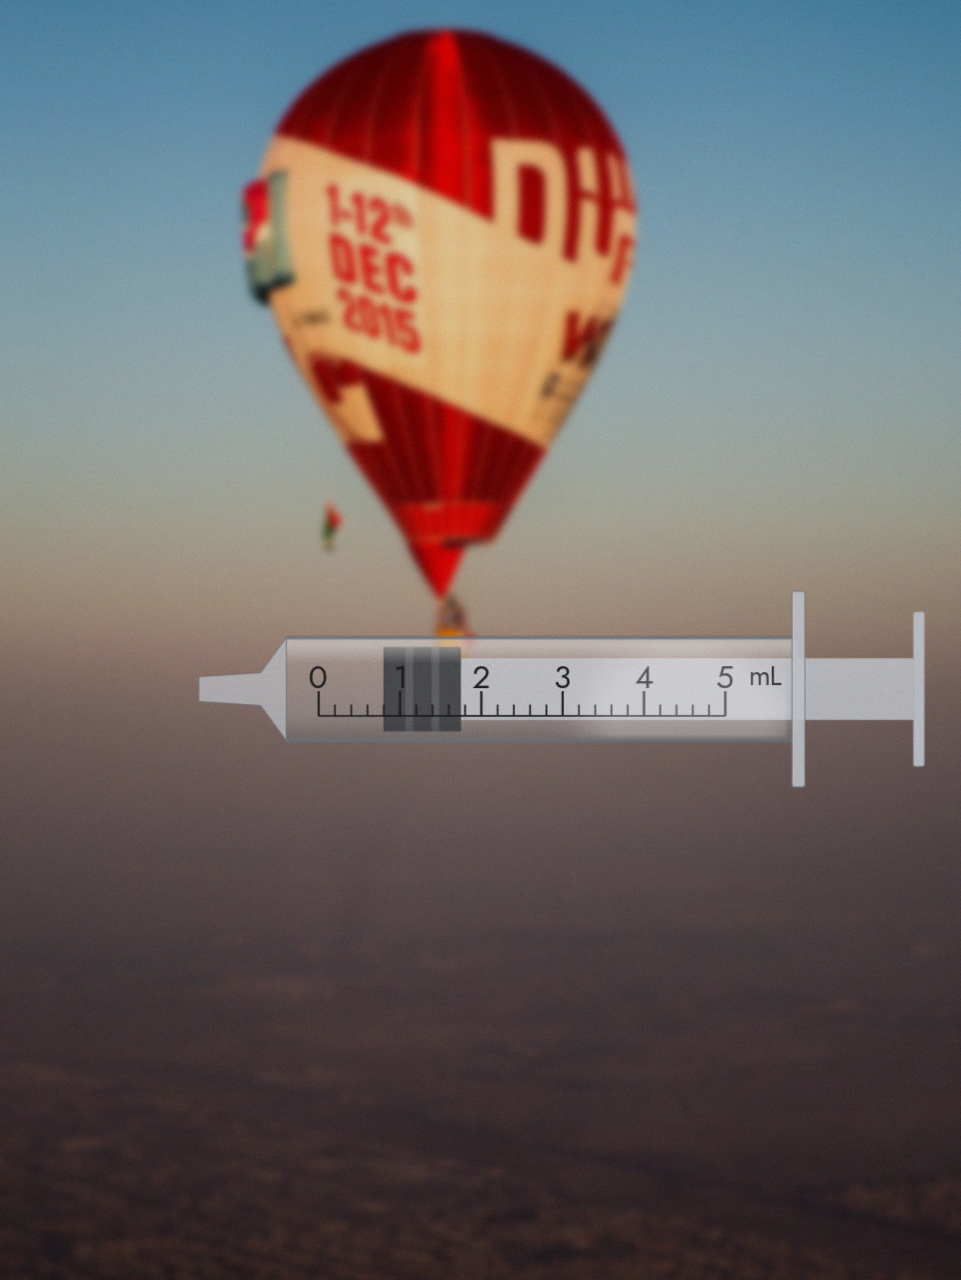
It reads 0.8,mL
